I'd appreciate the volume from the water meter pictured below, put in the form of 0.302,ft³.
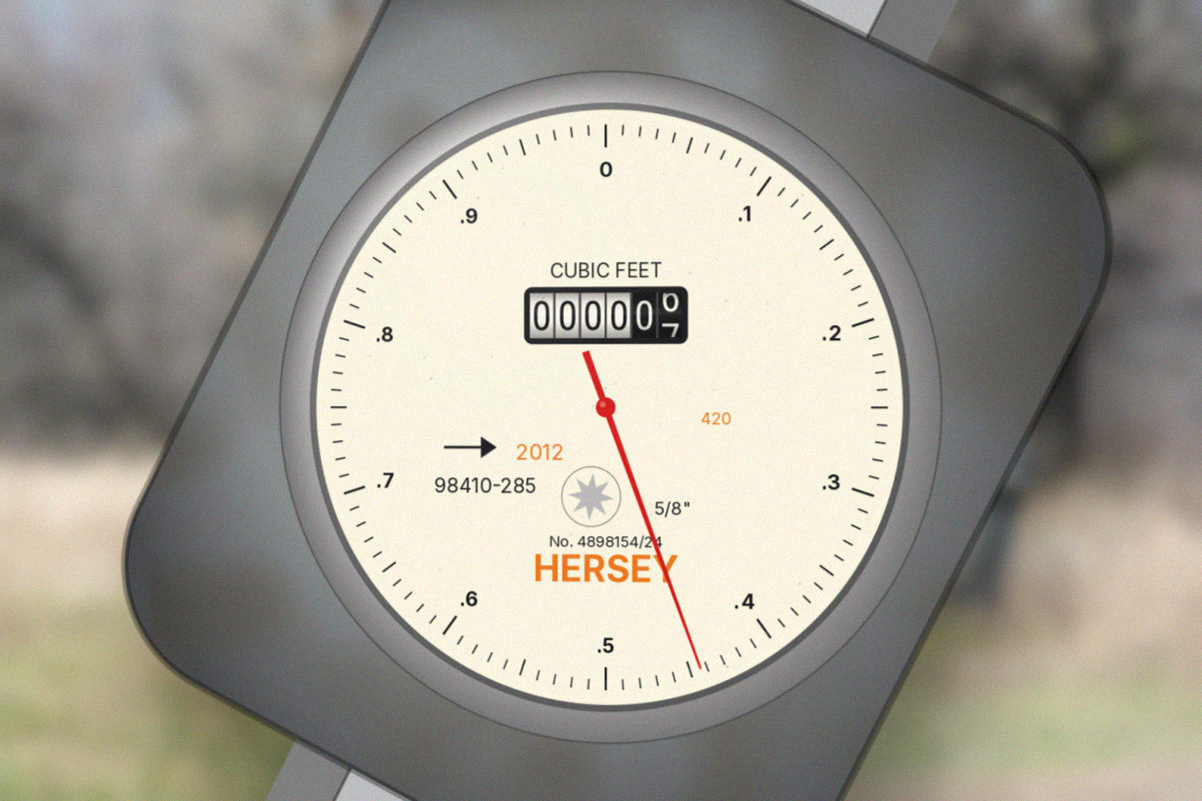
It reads 6.44,ft³
